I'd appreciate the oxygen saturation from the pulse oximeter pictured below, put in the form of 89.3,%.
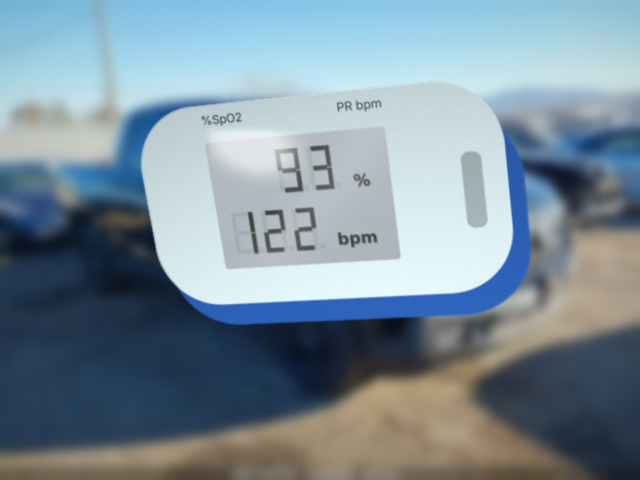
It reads 93,%
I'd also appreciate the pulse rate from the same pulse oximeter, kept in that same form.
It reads 122,bpm
